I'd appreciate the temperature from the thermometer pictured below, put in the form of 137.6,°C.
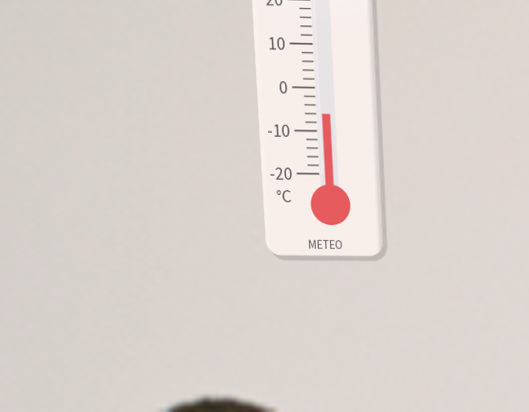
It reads -6,°C
